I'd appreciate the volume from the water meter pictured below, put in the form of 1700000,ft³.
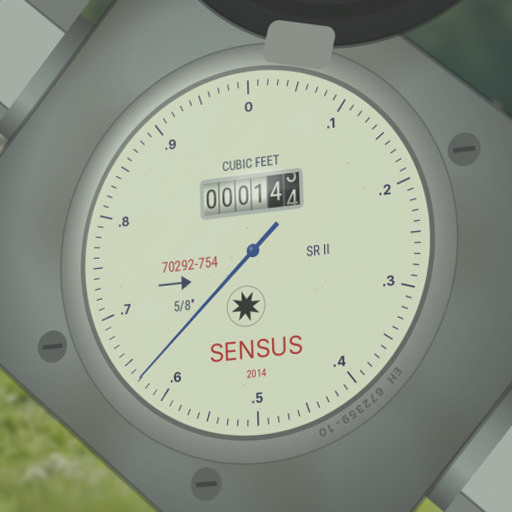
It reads 143.63,ft³
